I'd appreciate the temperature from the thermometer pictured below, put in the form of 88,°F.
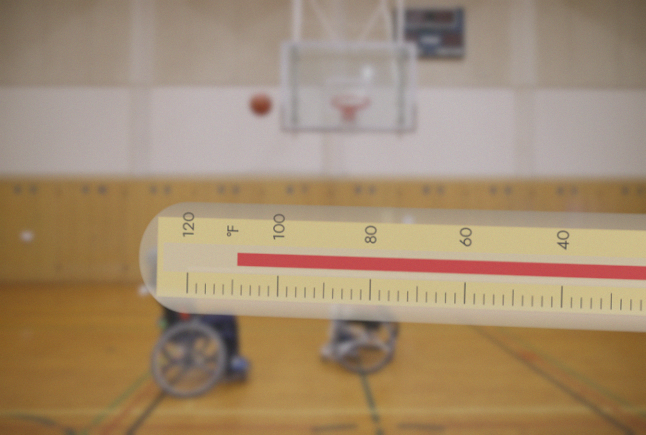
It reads 109,°F
